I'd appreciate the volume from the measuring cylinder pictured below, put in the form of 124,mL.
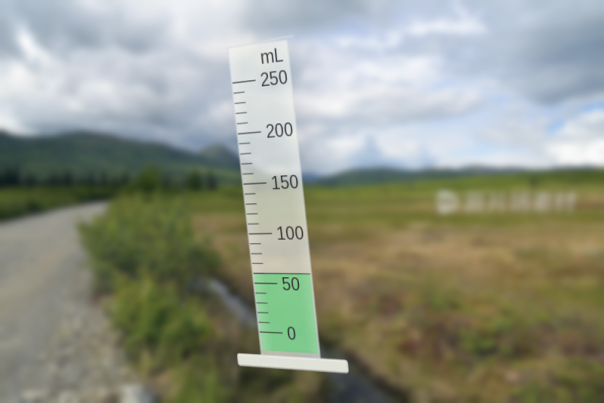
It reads 60,mL
